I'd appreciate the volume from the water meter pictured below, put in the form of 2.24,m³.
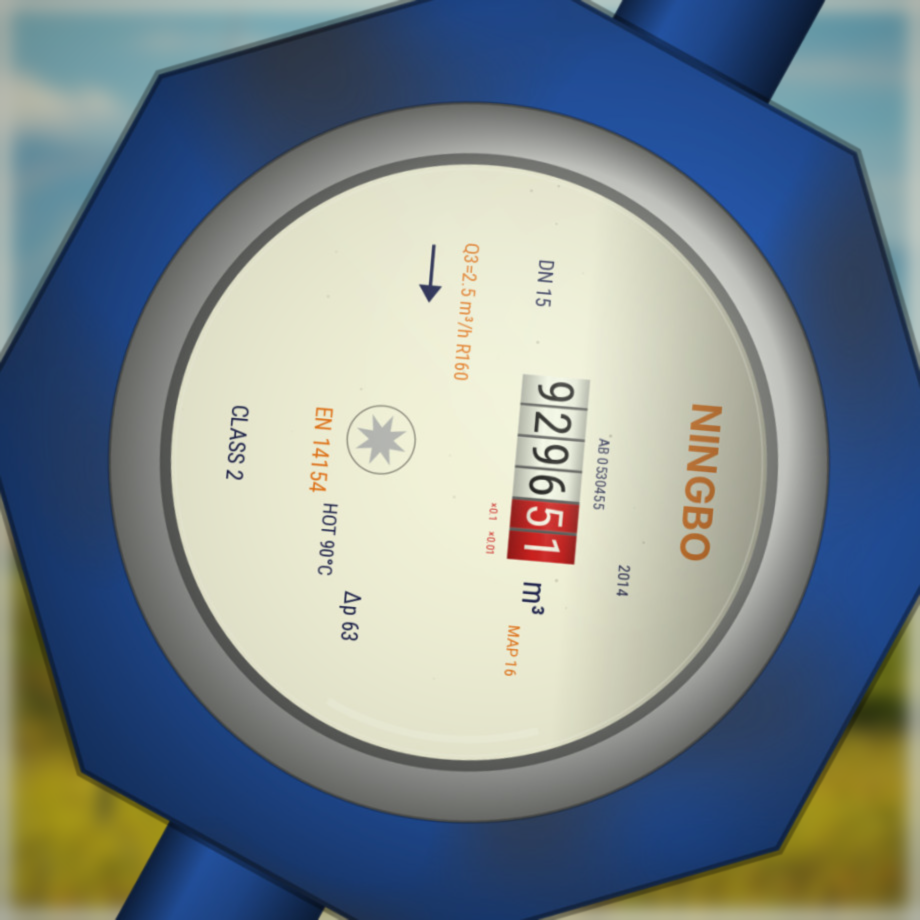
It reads 9296.51,m³
